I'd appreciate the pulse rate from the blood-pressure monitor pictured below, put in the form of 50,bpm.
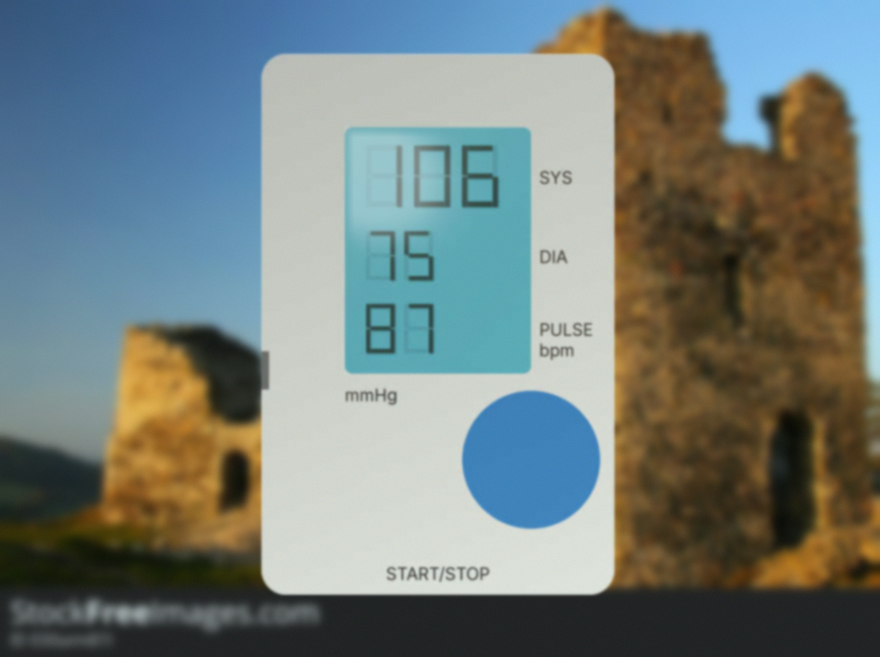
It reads 87,bpm
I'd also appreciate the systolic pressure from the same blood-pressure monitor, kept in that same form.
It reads 106,mmHg
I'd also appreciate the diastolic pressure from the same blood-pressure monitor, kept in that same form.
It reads 75,mmHg
